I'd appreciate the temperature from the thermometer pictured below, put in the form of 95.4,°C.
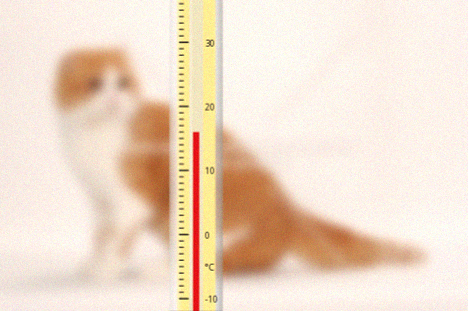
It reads 16,°C
